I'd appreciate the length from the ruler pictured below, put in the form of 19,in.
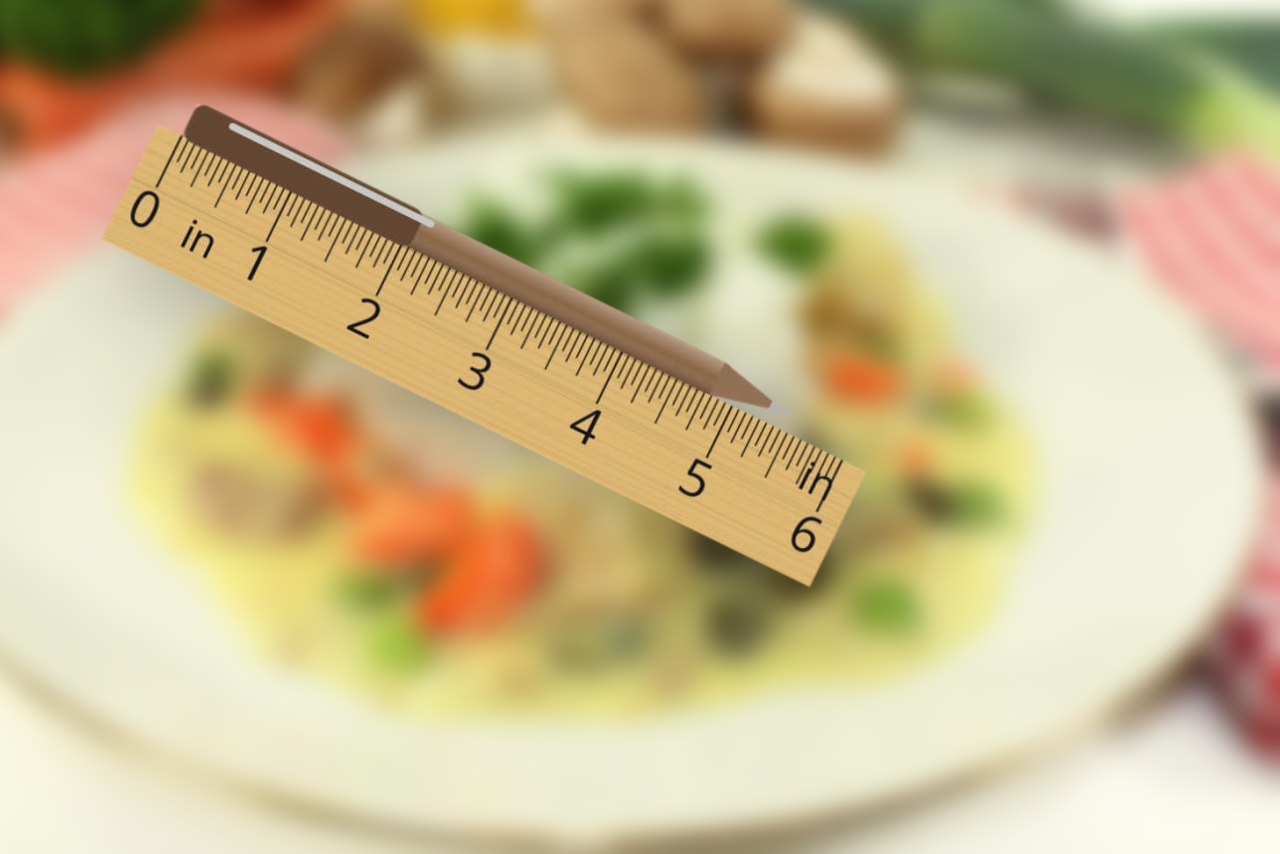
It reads 5.4375,in
